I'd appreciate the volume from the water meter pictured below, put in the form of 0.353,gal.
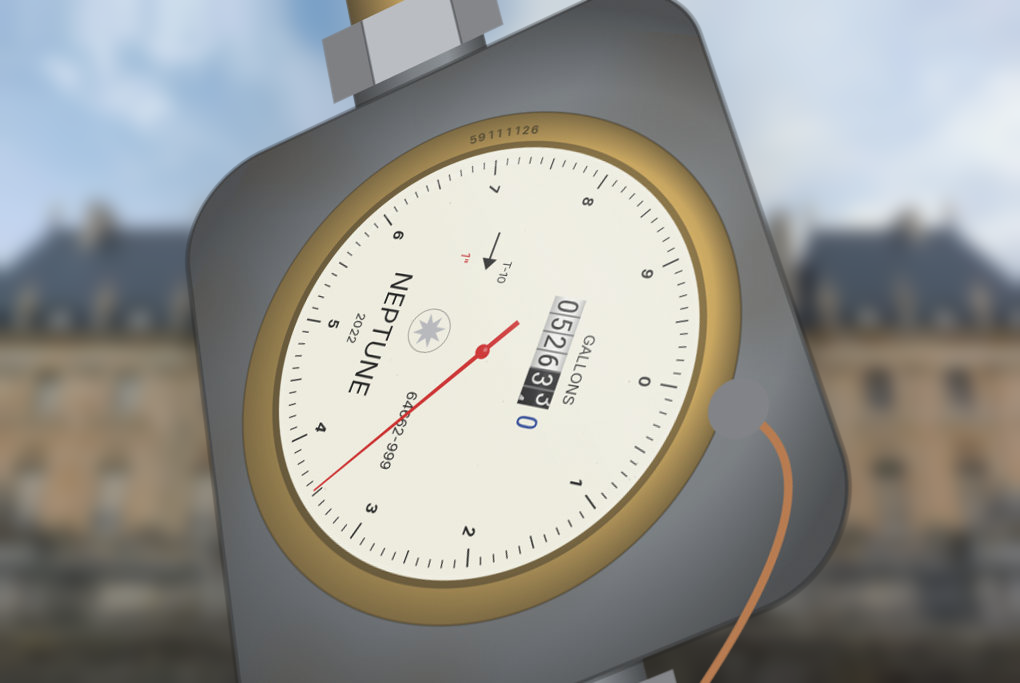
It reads 526333.5,gal
